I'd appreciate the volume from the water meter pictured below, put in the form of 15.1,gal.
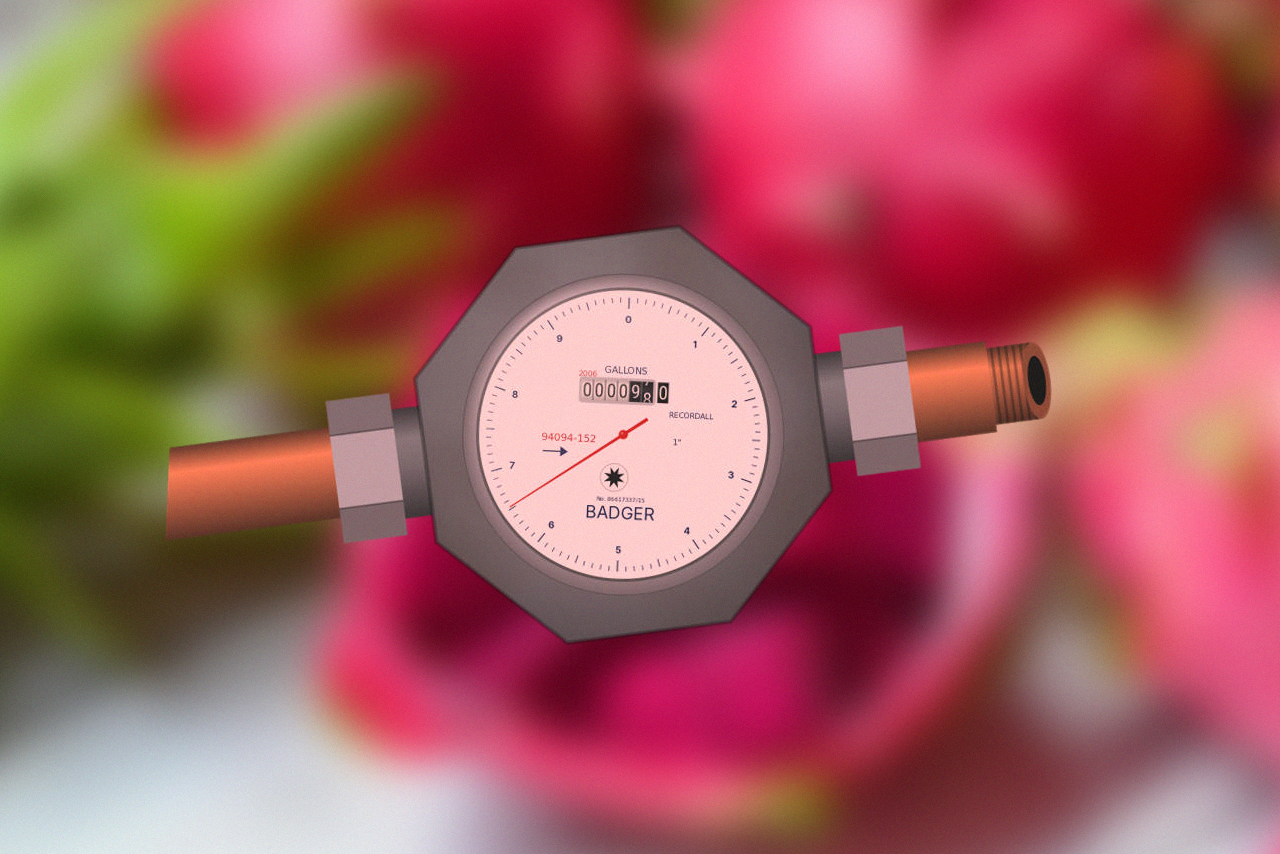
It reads 976.5,gal
